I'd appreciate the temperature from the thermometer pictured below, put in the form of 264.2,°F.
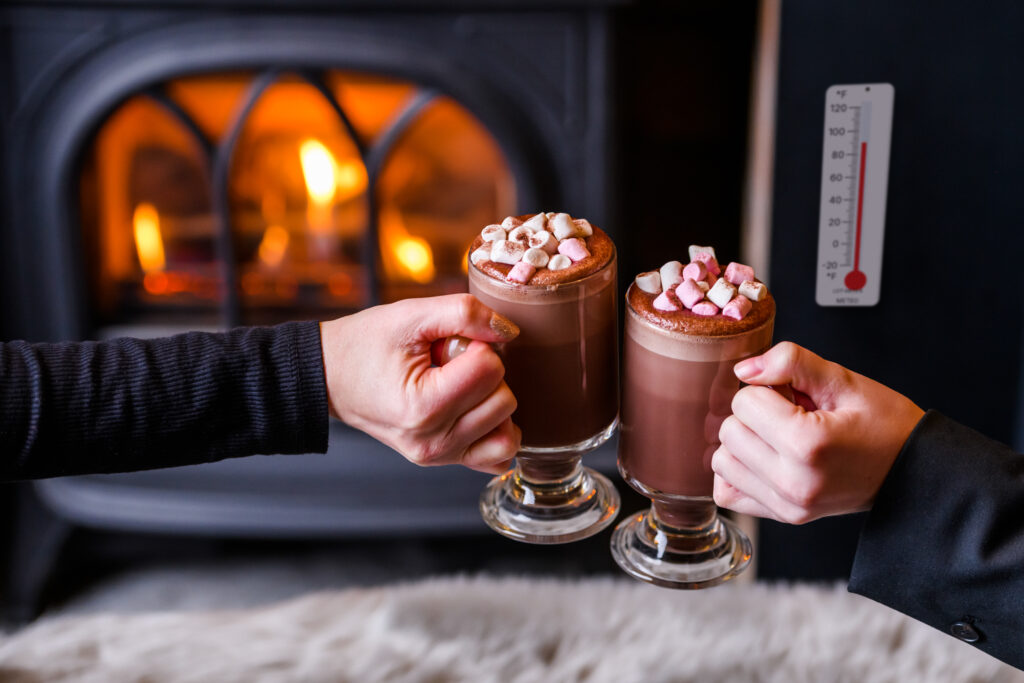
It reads 90,°F
